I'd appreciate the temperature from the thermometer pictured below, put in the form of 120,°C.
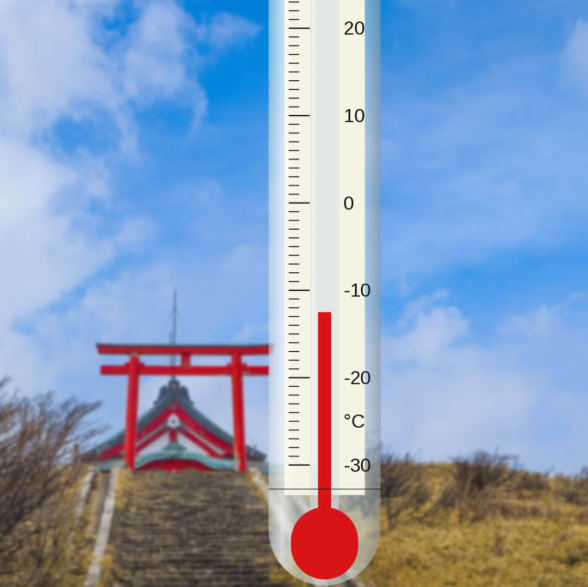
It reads -12.5,°C
